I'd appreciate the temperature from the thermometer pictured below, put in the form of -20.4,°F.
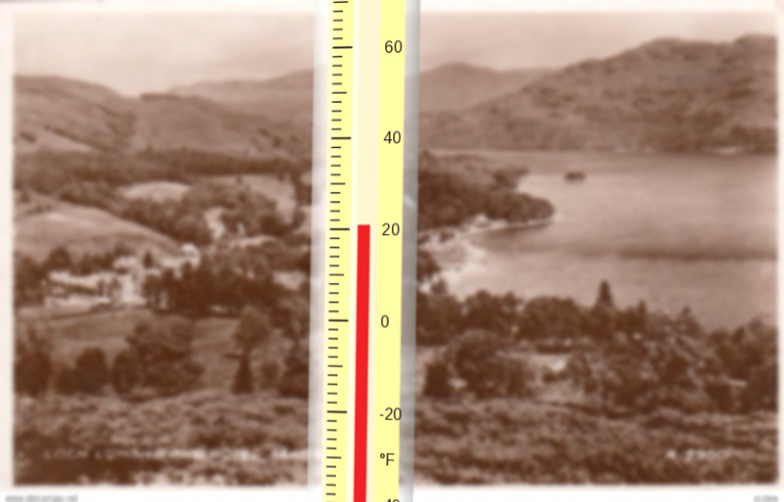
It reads 21,°F
